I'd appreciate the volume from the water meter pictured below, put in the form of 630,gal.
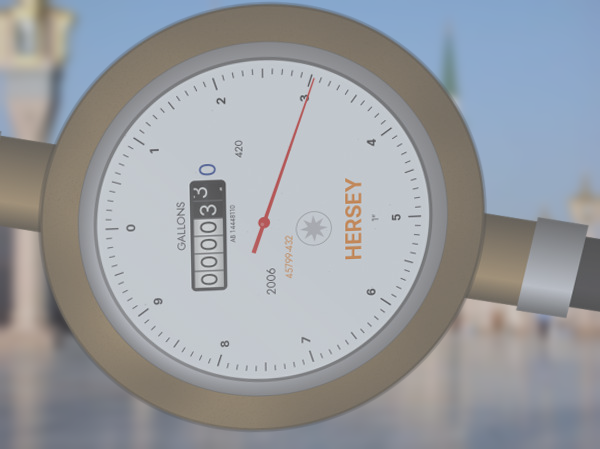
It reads 333.0,gal
